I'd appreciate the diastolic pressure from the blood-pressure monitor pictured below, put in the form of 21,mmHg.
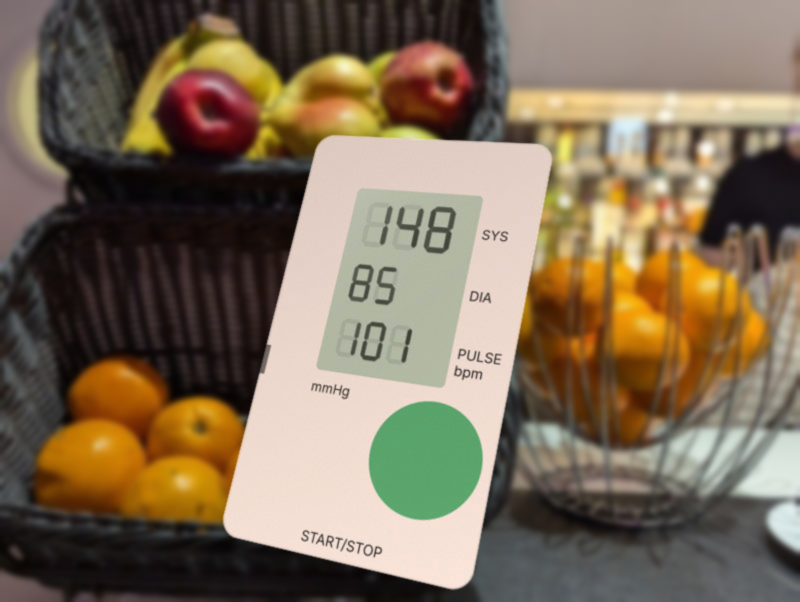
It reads 85,mmHg
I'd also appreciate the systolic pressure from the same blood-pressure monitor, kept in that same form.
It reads 148,mmHg
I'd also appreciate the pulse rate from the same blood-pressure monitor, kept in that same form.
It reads 101,bpm
